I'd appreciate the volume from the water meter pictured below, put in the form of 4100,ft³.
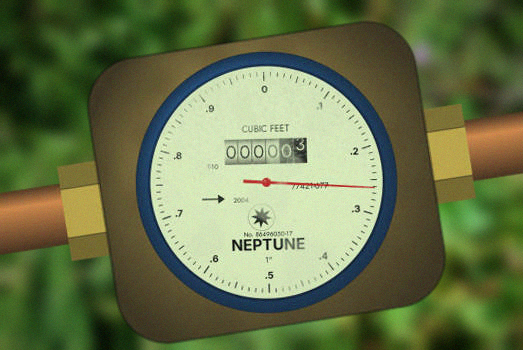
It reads 3.26,ft³
